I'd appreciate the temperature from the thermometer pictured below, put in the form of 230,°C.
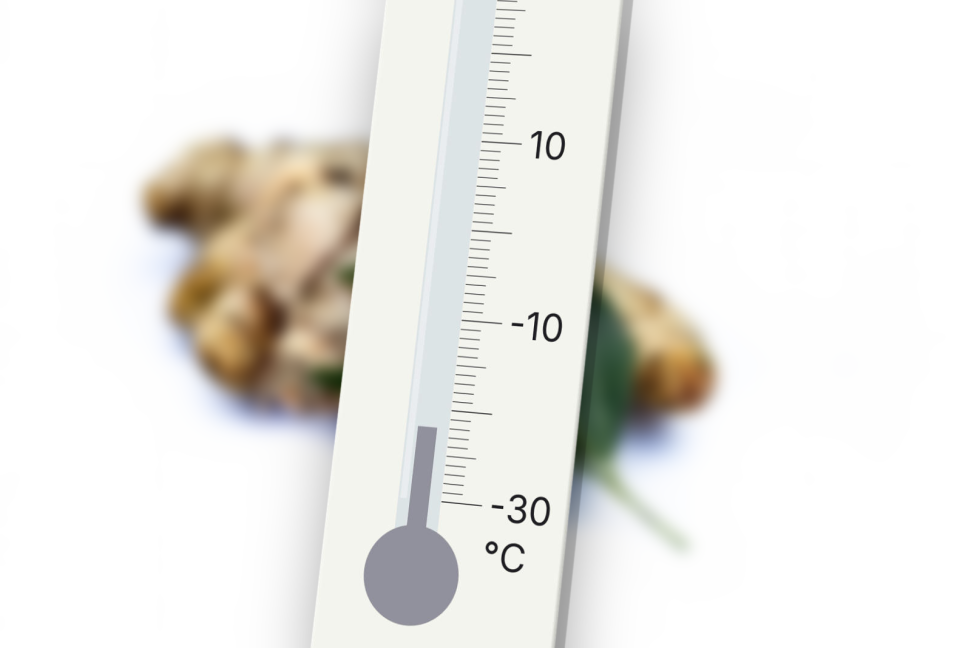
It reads -22,°C
